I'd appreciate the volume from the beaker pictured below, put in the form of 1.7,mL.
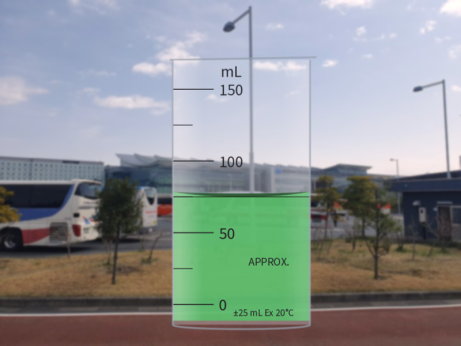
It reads 75,mL
